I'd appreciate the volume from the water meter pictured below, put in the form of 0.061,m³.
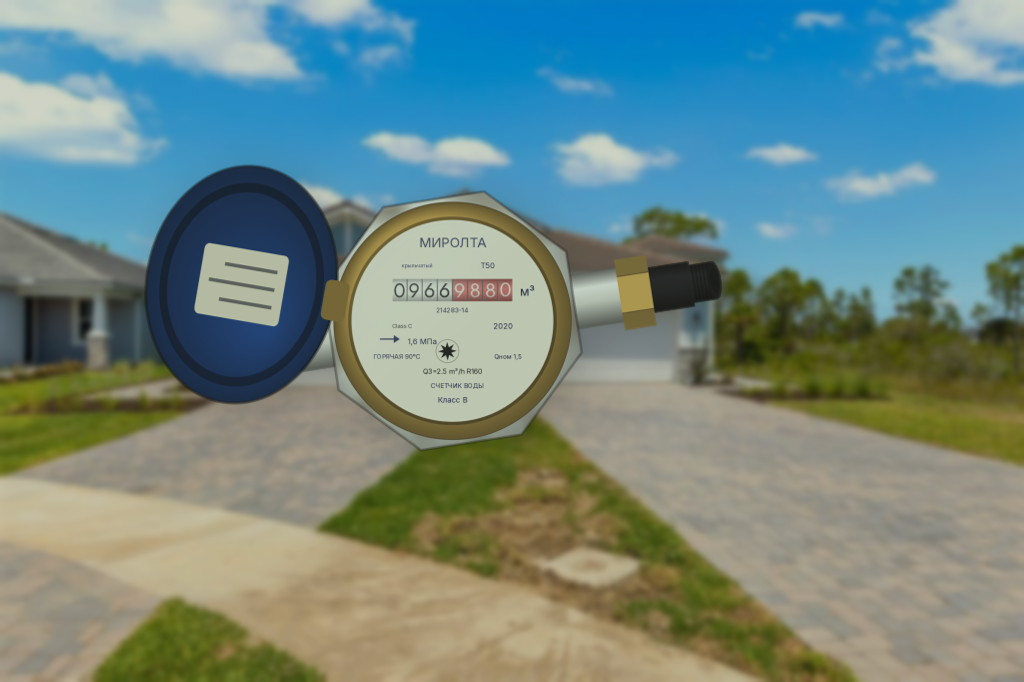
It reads 966.9880,m³
